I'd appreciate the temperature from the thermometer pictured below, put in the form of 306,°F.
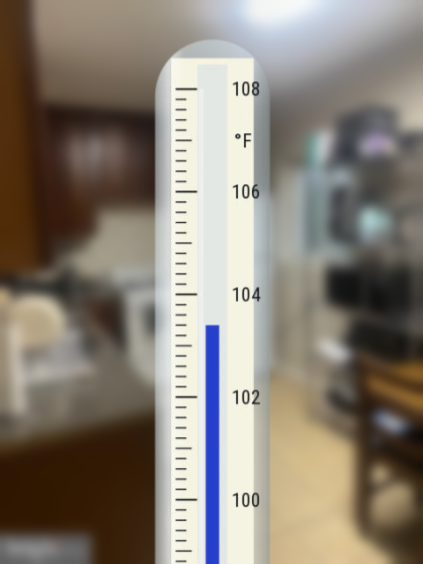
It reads 103.4,°F
